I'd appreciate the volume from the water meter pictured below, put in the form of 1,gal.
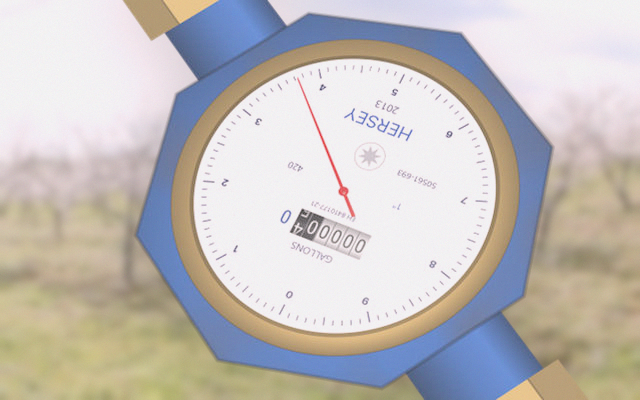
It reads 43.7,gal
